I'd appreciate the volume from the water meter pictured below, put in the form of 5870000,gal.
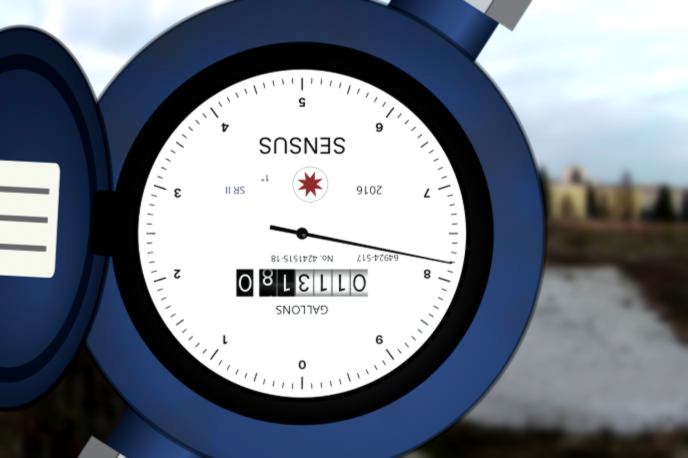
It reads 113177.8,gal
